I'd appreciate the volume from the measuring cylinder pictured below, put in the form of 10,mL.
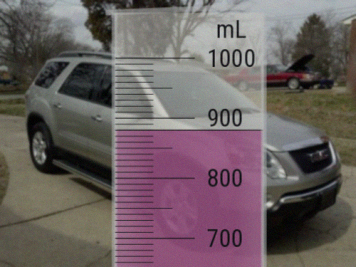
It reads 880,mL
